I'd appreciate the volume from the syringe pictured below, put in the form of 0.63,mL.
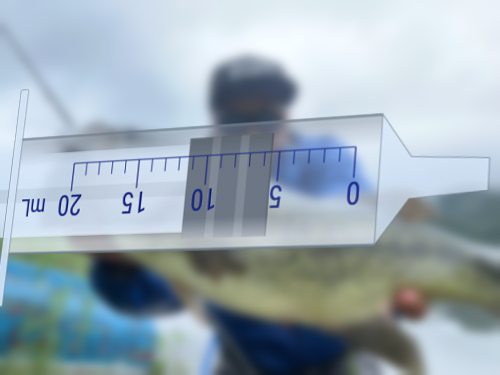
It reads 5.5,mL
